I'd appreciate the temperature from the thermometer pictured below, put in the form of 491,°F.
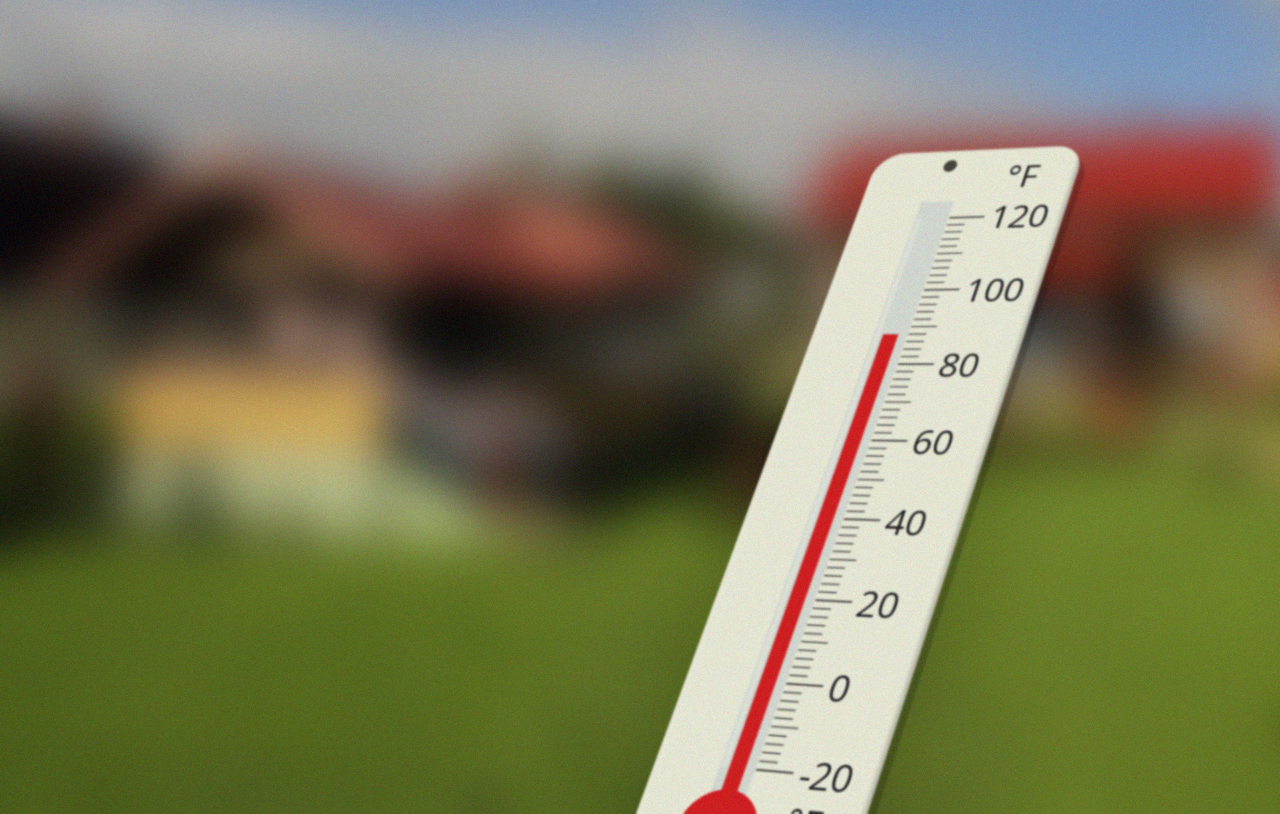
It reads 88,°F
